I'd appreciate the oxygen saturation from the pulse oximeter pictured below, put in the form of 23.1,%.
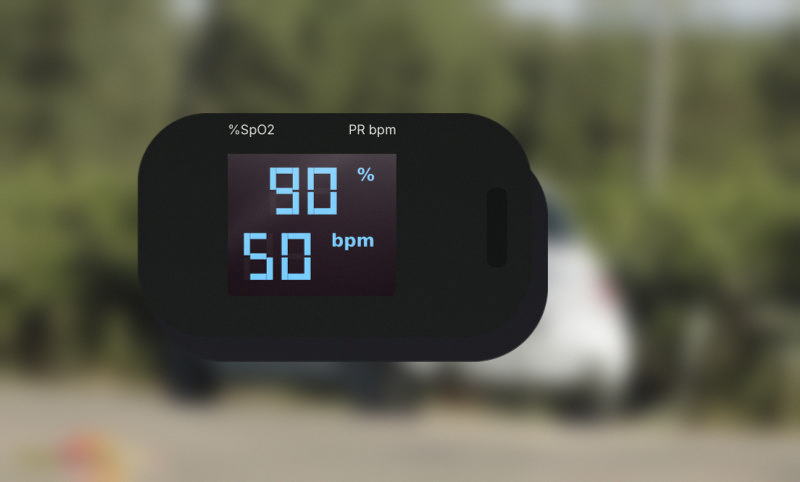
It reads 90,%
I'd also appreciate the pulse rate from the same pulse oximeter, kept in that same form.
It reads 50,bpm
